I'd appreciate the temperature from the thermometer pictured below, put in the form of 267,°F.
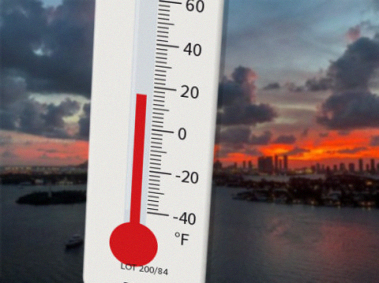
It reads 16,°F
